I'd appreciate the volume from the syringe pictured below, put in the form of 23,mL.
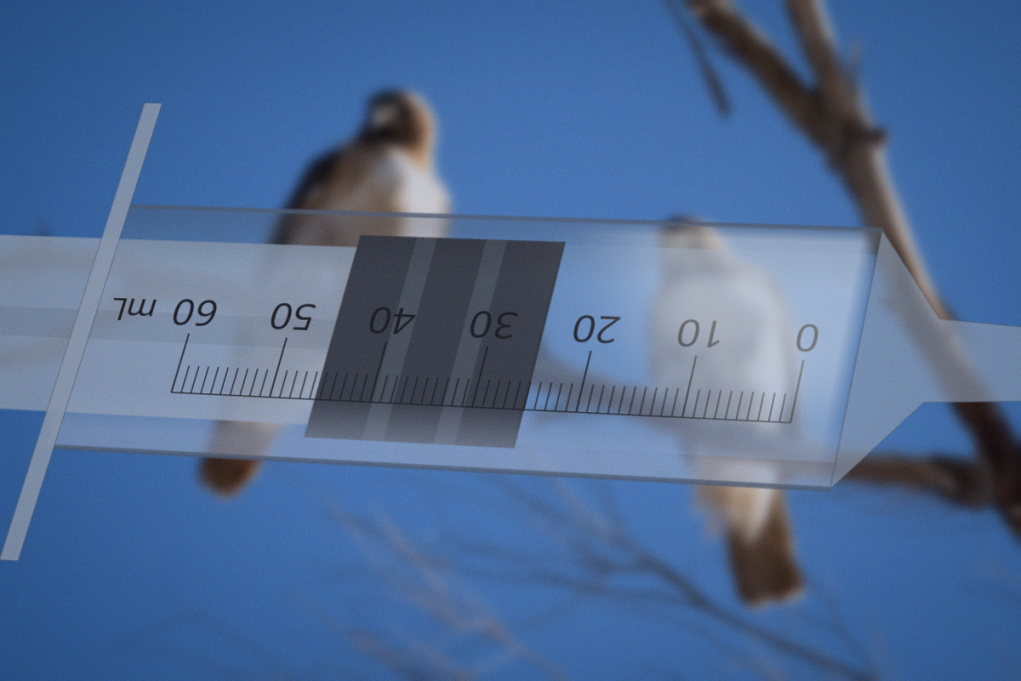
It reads 25,mL
